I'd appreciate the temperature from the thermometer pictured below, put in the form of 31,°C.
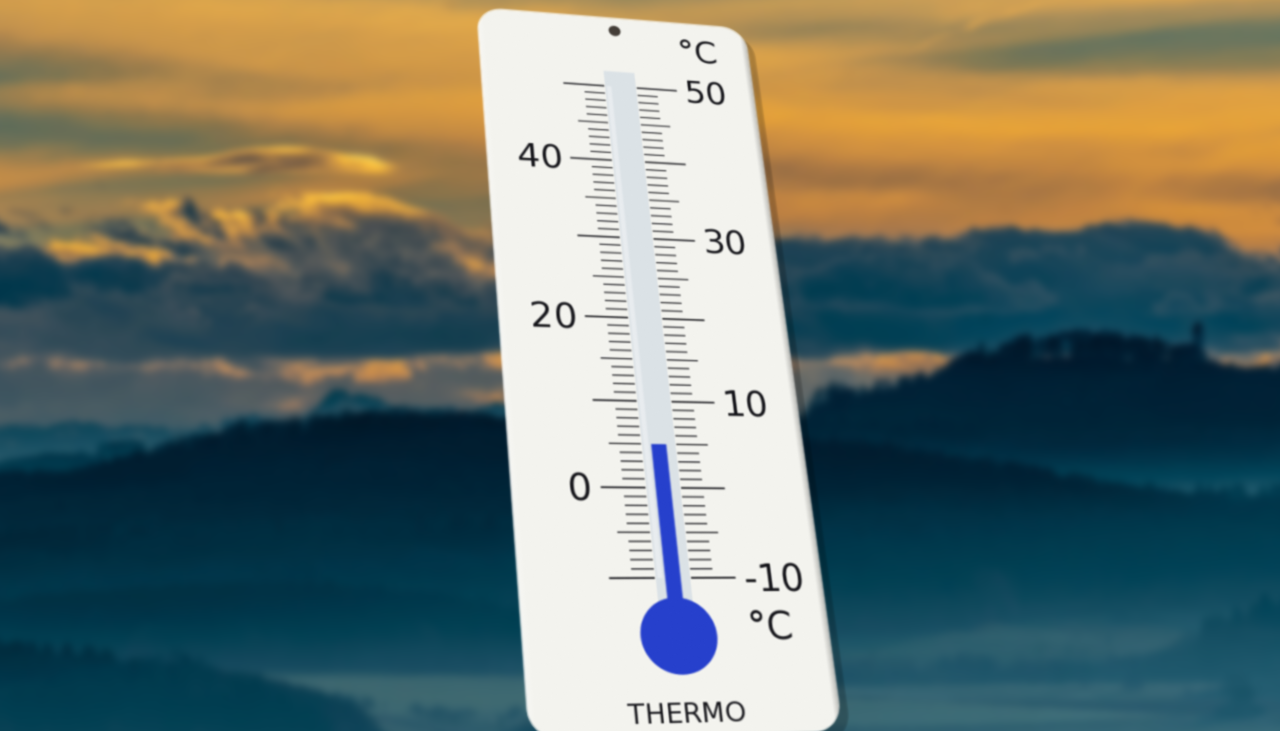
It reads 5,°C
